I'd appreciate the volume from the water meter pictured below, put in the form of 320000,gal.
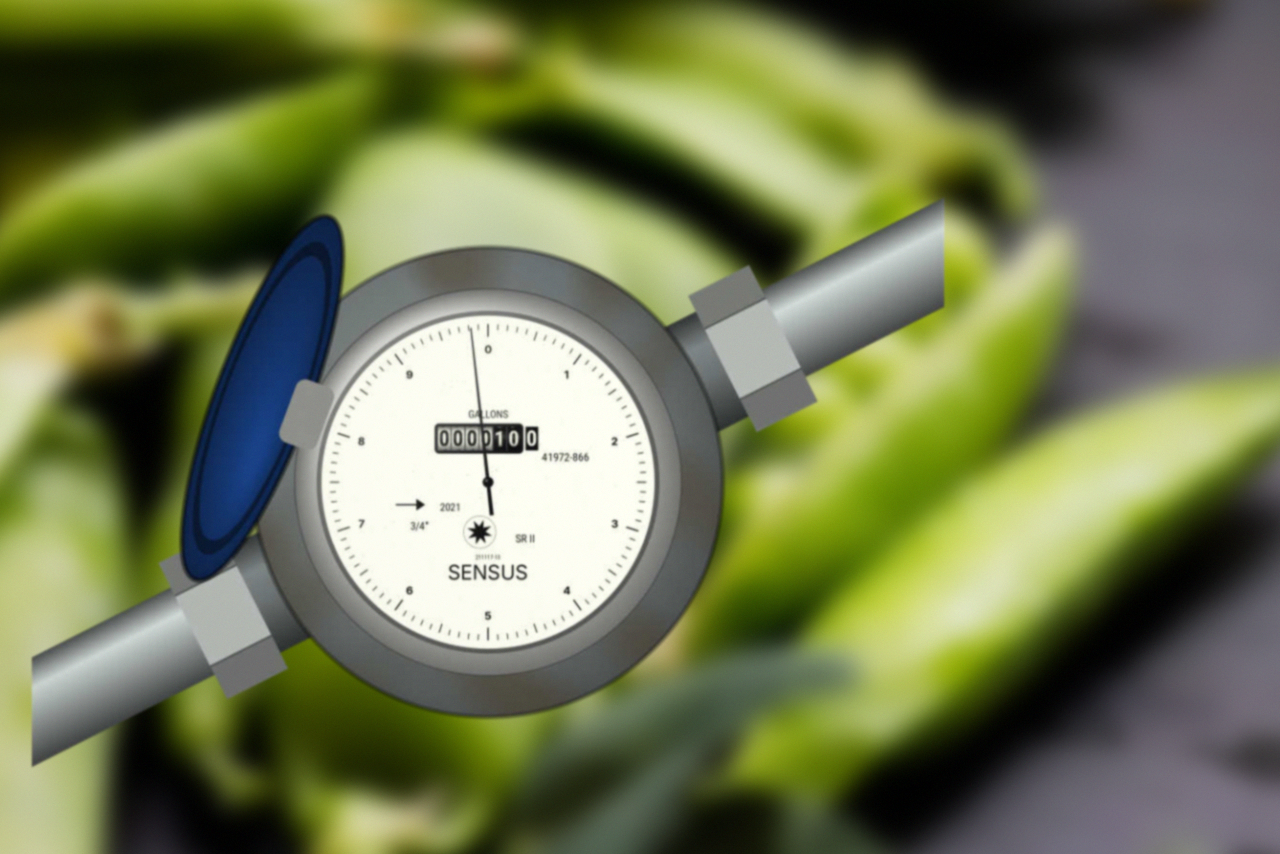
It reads 99.8,gal
